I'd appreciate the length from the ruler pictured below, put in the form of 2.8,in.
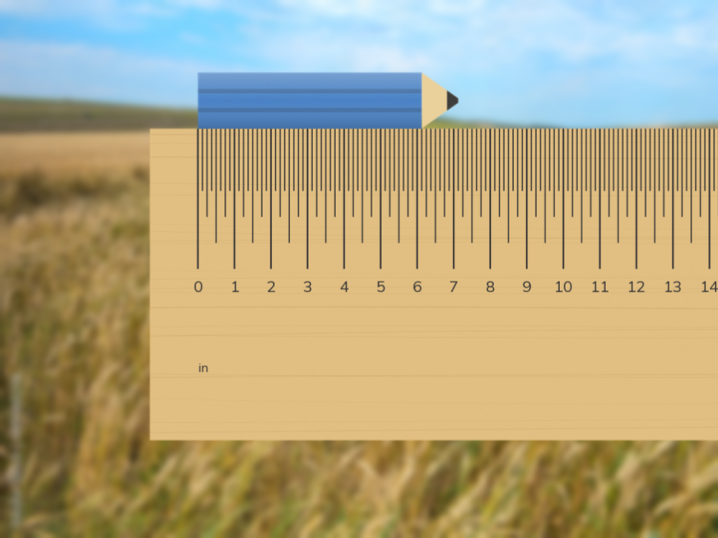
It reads 7.125,in
